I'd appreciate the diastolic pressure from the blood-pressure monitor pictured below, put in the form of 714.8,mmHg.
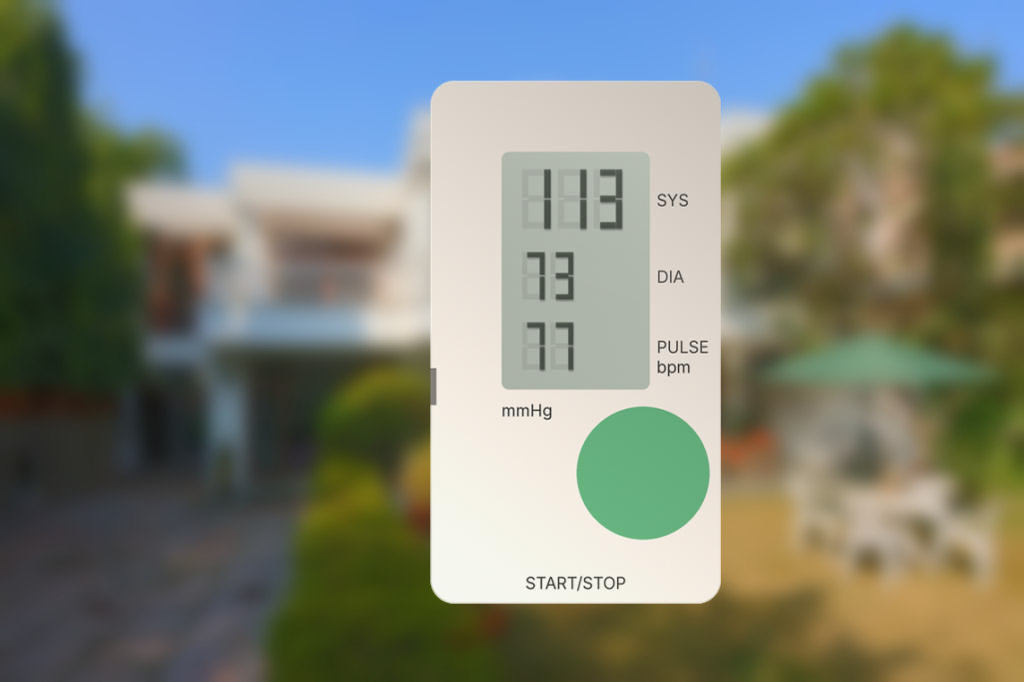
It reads 73,mmHg
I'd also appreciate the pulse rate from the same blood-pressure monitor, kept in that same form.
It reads 77,bpm
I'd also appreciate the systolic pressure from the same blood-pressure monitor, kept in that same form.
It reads 113,mmHg
